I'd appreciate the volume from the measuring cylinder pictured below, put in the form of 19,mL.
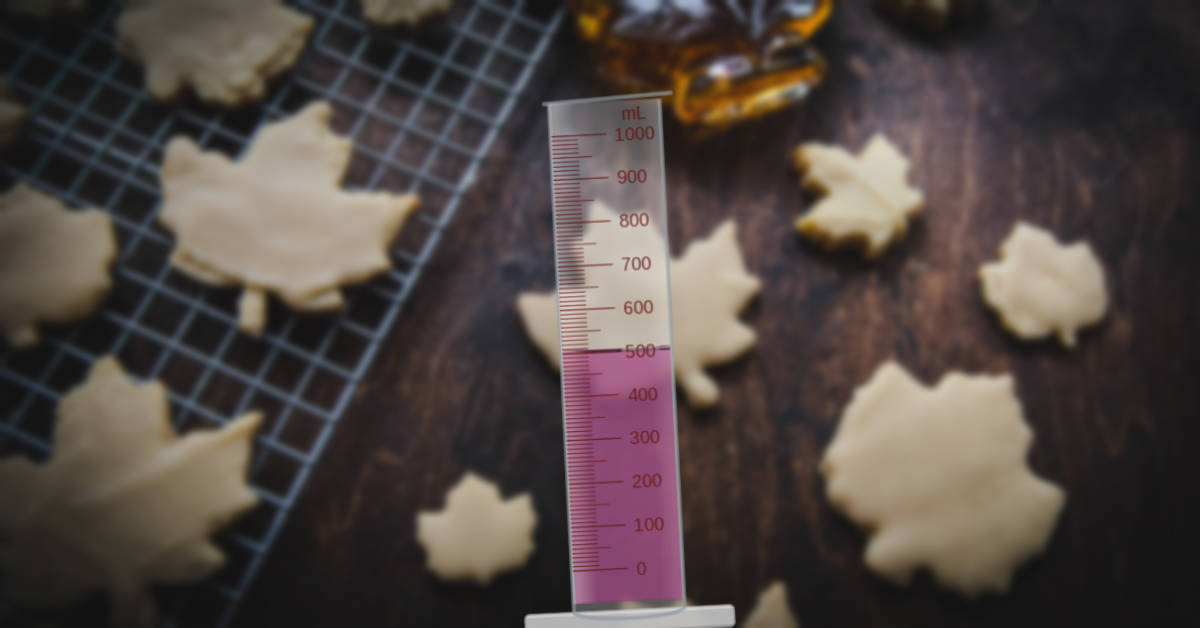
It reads 500,mL
